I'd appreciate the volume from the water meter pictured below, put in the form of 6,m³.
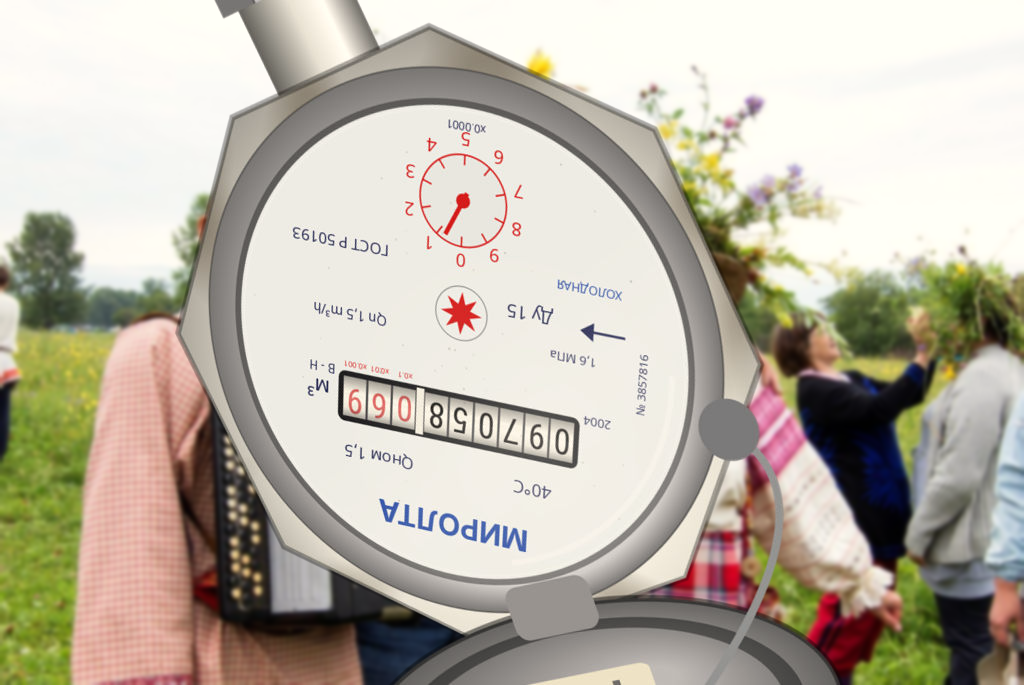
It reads 97058.0690,m³
